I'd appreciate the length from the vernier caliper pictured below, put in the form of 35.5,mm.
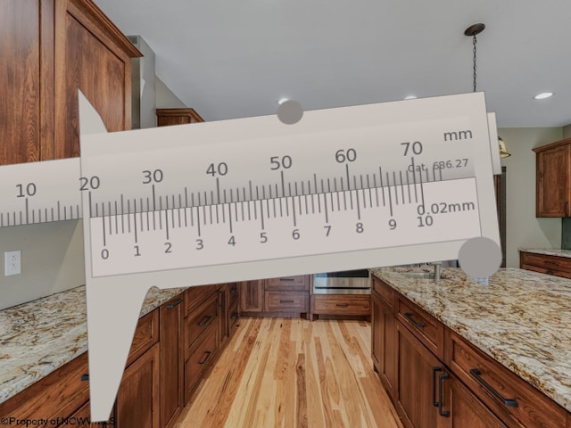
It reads 22.0,mm
